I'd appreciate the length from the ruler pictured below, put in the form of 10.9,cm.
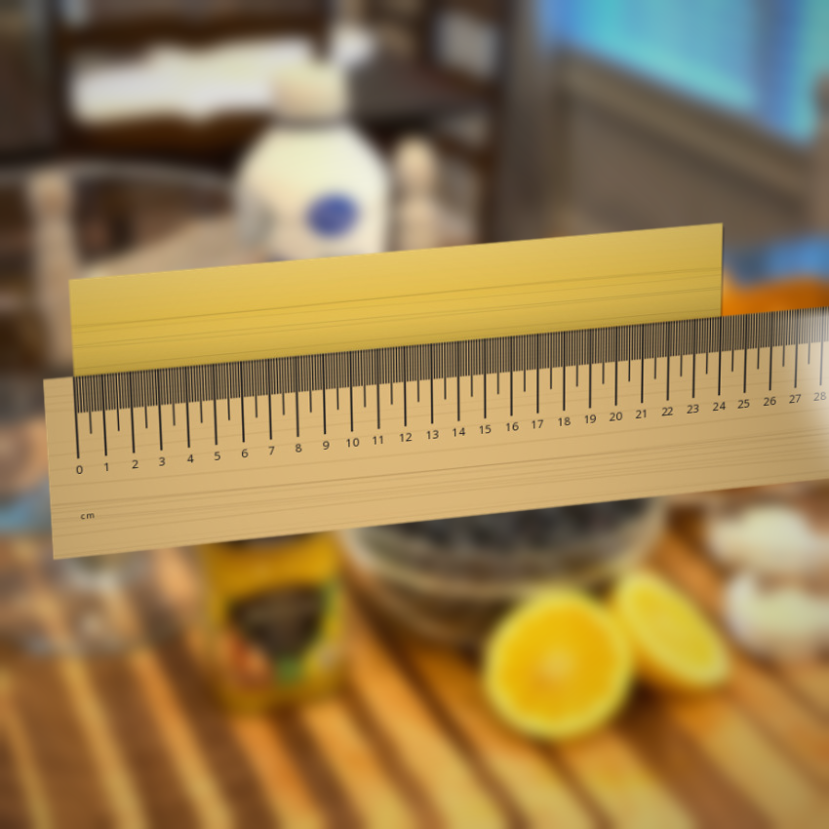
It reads 24,cm
